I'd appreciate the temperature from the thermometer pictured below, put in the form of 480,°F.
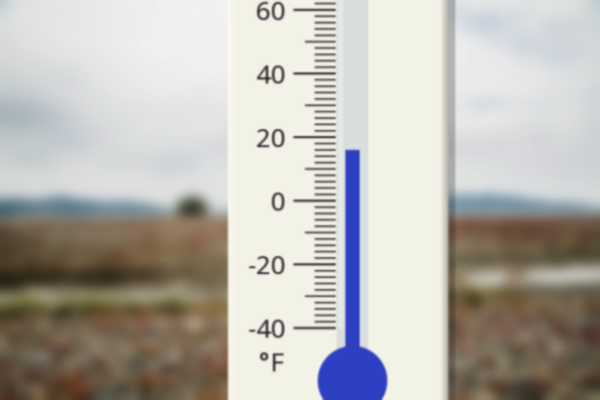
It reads 16,°F
